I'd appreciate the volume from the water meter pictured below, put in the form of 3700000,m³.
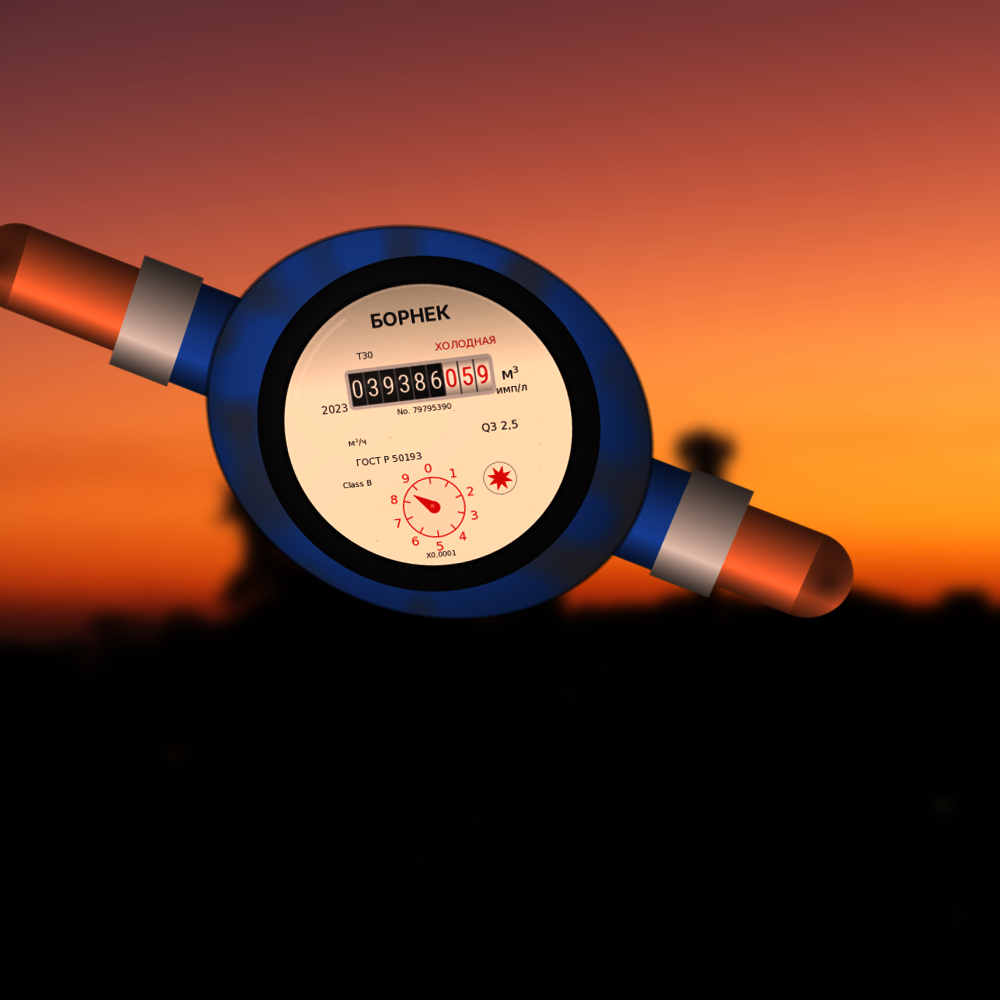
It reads 39386.0598,m³
